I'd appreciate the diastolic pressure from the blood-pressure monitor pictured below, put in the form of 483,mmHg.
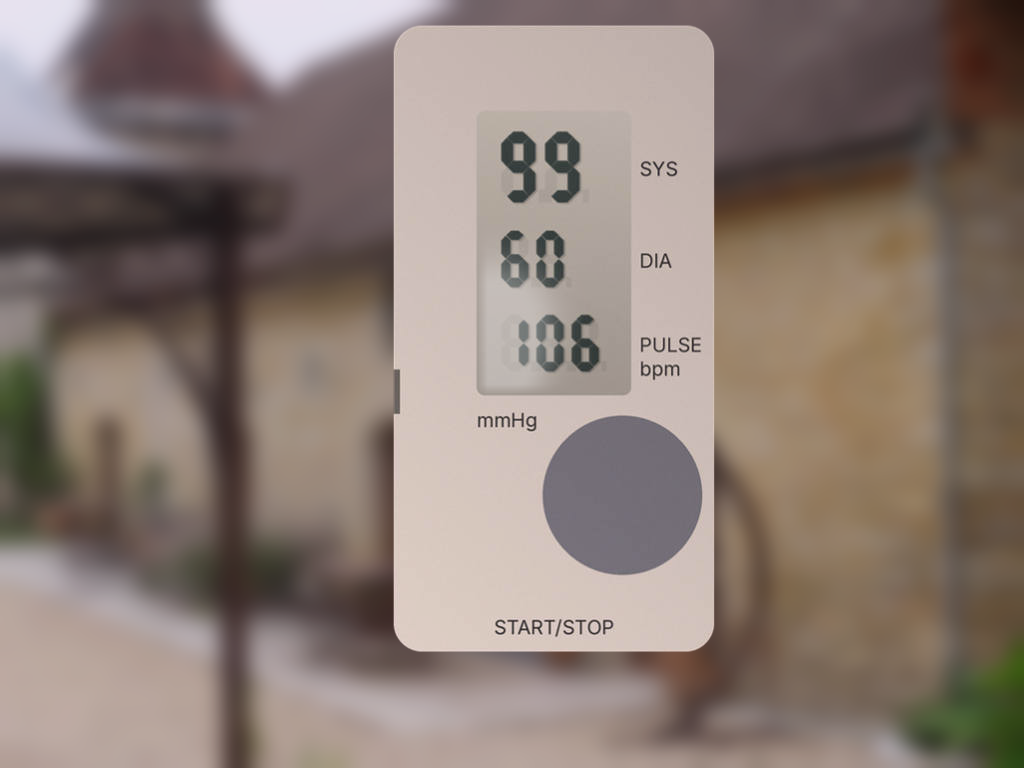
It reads 60,mmHg
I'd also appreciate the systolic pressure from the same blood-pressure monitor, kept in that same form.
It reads 99,mmHg
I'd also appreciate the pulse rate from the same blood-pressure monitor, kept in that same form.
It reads 106,bpm
